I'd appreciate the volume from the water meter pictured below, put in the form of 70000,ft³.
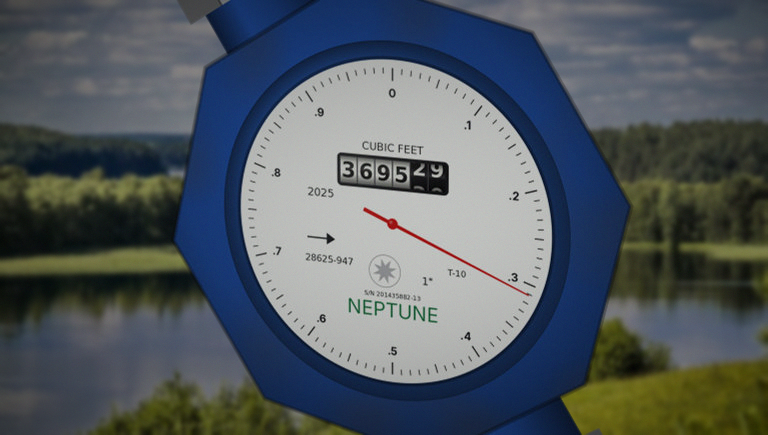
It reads 369529.31,ft³
